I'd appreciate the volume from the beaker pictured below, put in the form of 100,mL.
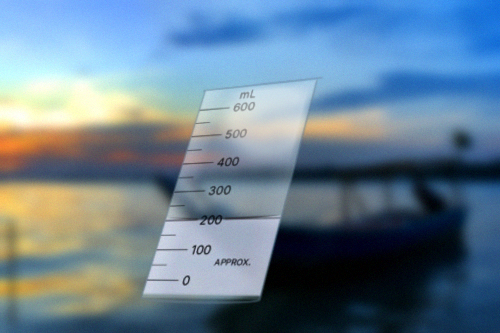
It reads 200,mL
